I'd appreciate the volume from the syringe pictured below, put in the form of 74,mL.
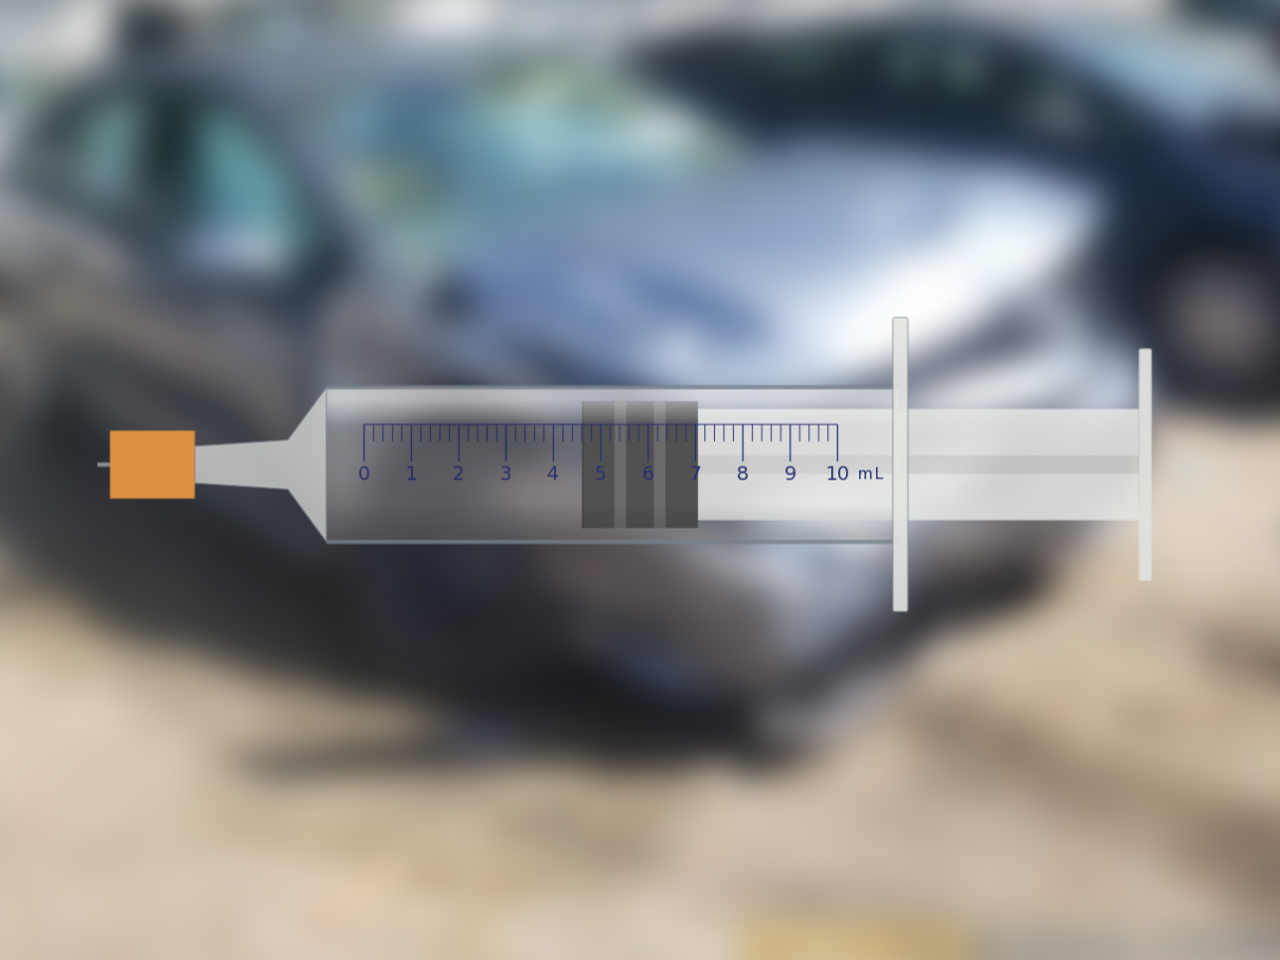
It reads 4.6,mL
